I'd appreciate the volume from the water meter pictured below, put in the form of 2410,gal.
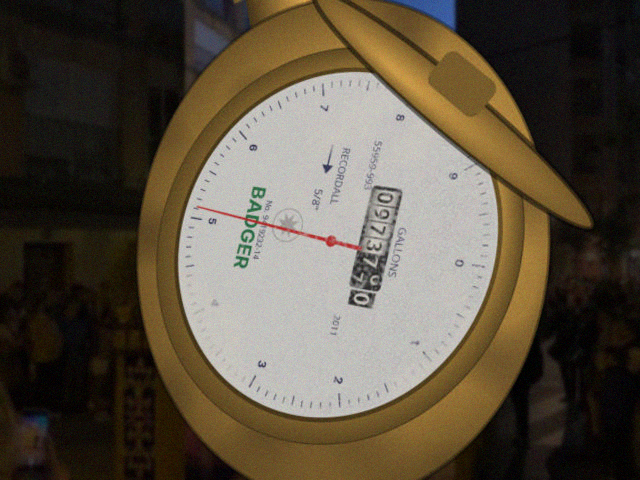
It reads 973765.1,gal
